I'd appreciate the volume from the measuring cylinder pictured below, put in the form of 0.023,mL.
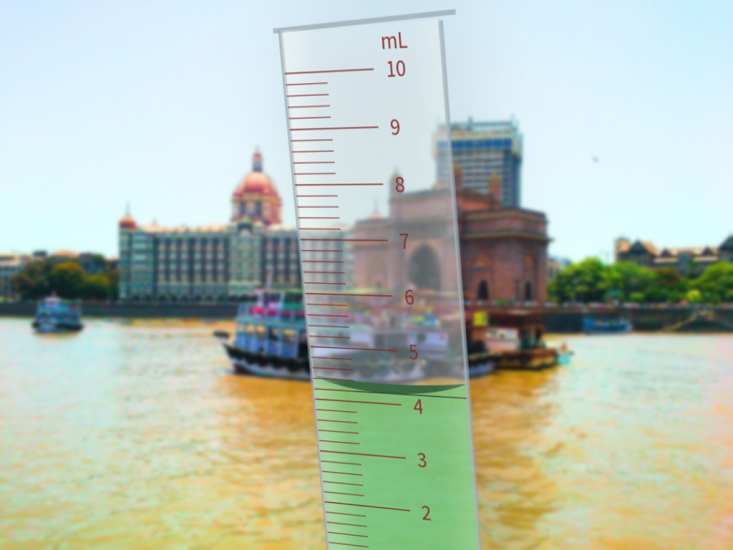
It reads 4.2,mL
